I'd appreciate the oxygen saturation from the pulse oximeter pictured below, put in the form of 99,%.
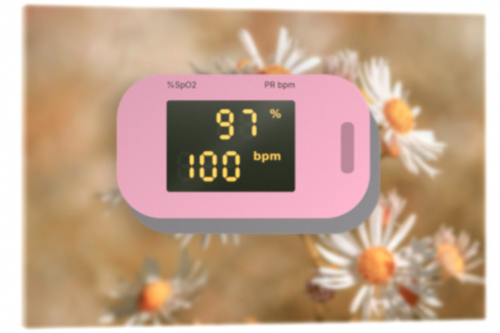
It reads 97,%
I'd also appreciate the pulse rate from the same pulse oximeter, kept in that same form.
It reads 100,bpm
